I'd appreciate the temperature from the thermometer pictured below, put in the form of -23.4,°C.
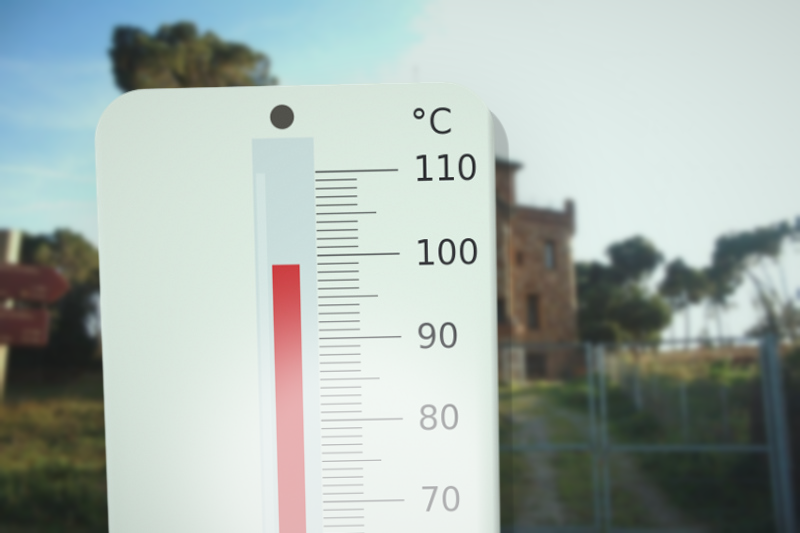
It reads 99,°C
